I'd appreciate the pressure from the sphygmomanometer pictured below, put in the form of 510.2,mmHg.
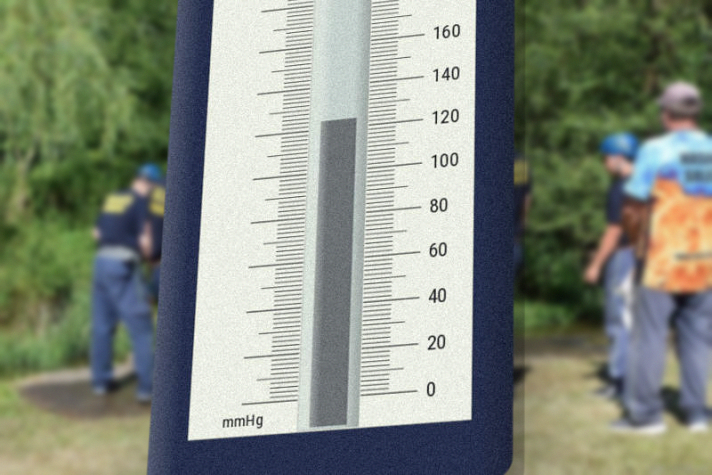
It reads 124,mmHg
